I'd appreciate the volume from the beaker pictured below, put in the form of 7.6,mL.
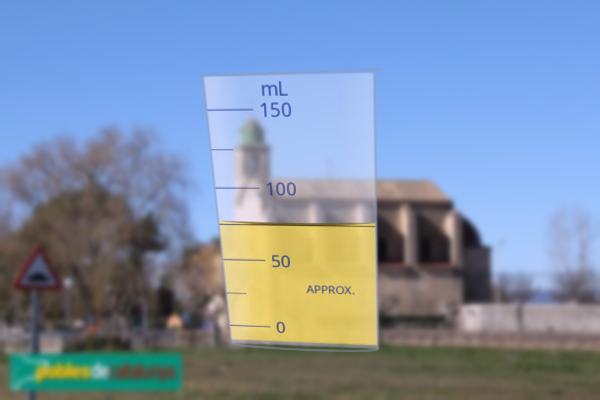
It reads 75,mL
